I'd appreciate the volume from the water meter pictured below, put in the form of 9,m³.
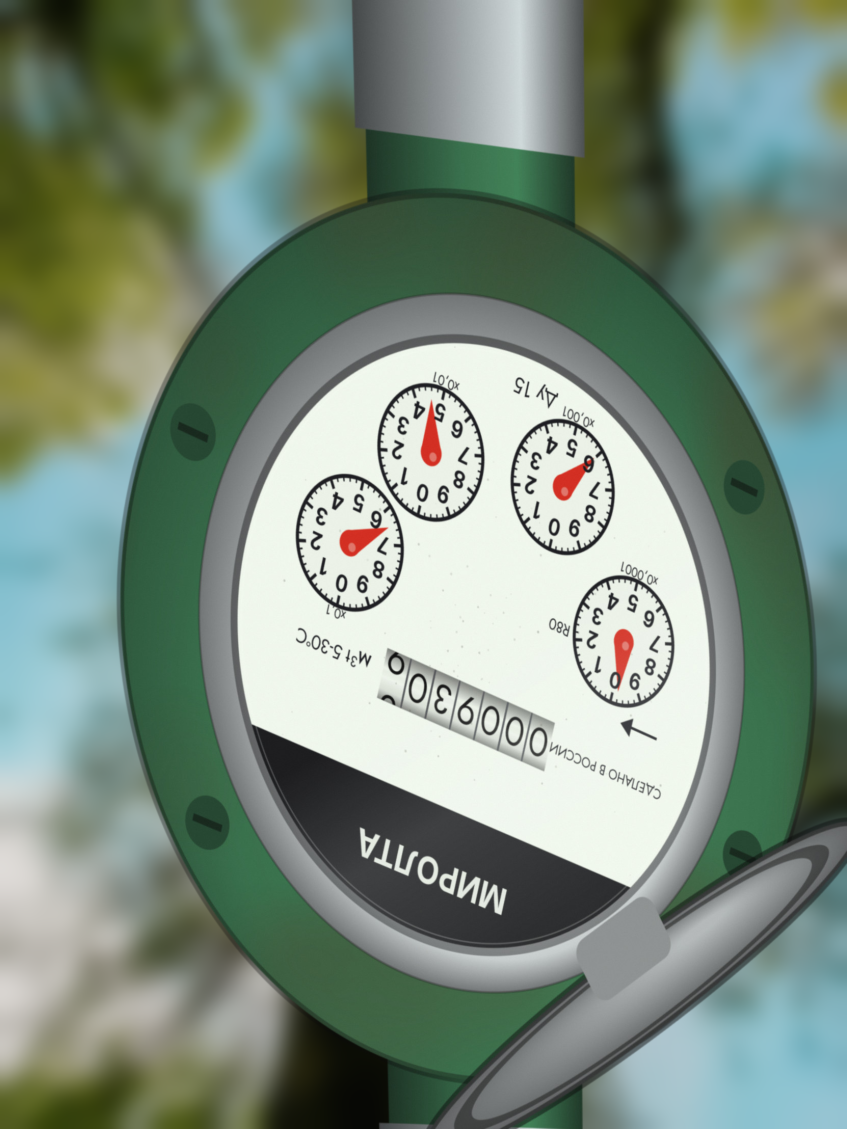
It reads 9308.6459,m³
